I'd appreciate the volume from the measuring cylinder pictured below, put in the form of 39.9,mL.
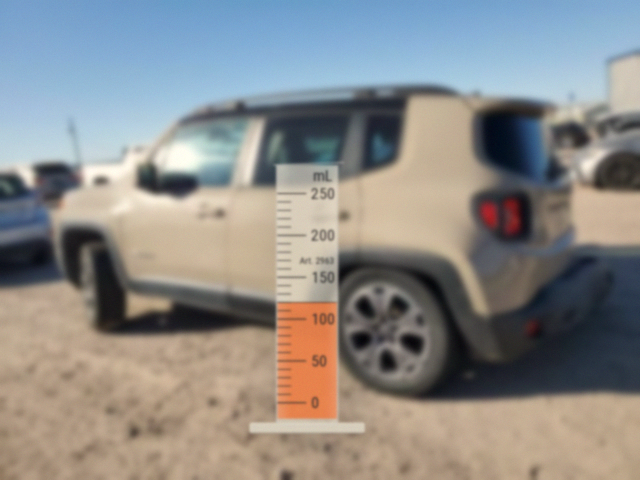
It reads 120,mL
